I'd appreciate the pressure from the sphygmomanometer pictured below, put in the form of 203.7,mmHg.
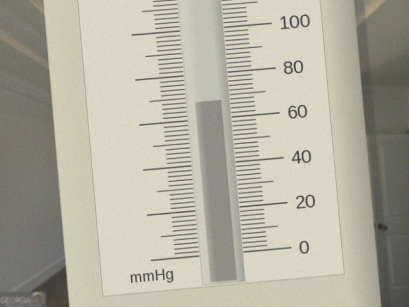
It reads 68,mmHg
